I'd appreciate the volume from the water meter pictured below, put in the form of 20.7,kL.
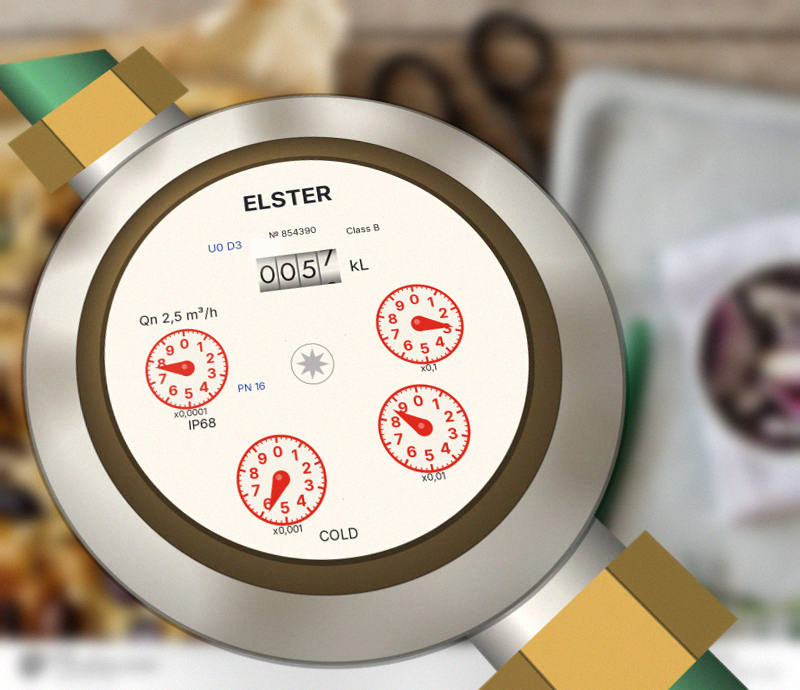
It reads 57.2857,kL
